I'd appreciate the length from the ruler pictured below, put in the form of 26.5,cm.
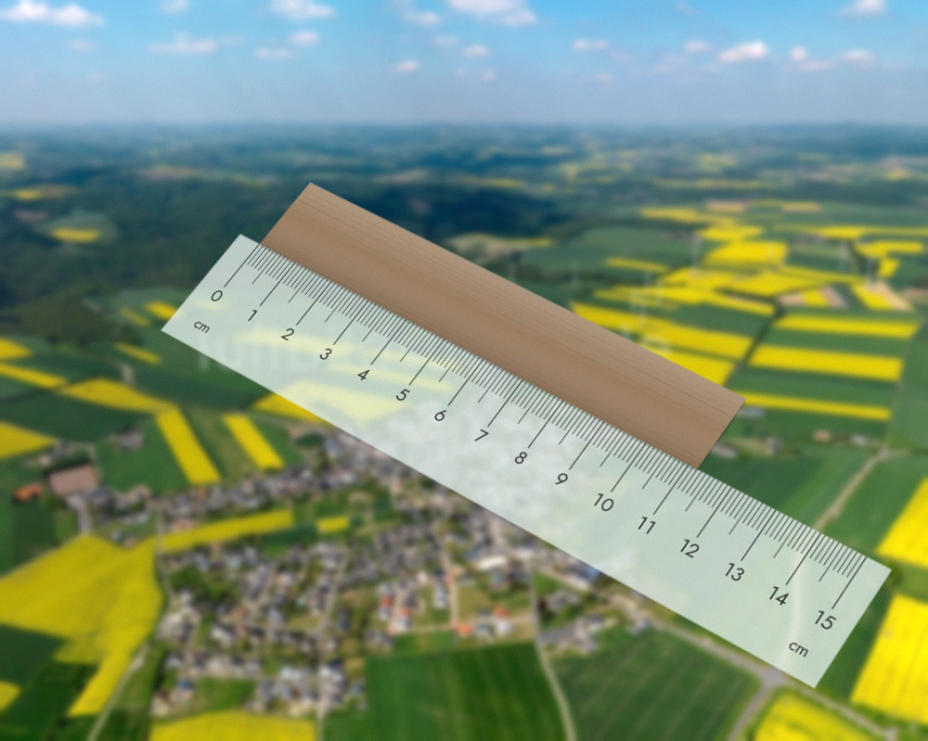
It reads 11.2,cm
